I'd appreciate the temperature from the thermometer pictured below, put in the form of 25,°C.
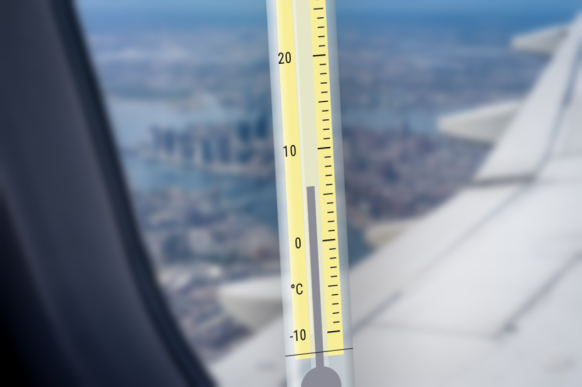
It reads 6,°C
